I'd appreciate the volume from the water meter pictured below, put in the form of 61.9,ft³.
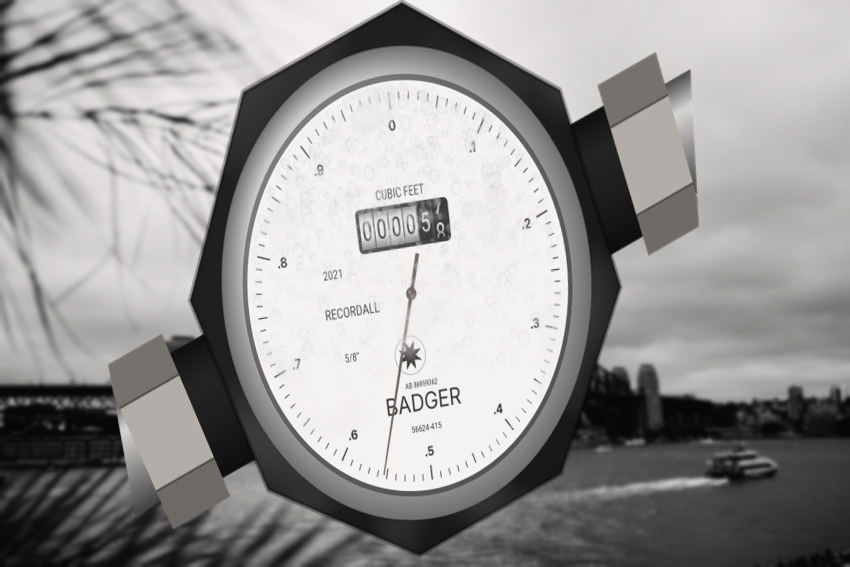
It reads 57.55,ft³
